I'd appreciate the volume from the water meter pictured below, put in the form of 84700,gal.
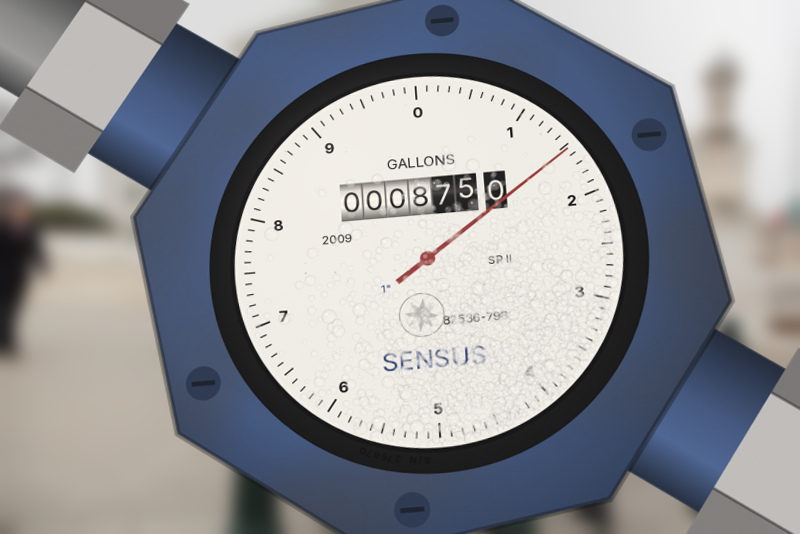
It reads 8751.5,gal
